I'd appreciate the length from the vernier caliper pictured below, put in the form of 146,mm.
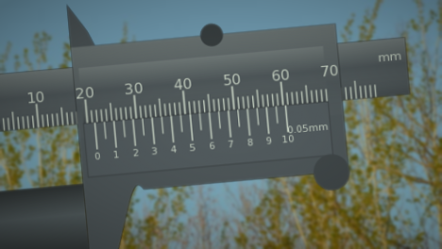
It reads 21.5,mm
